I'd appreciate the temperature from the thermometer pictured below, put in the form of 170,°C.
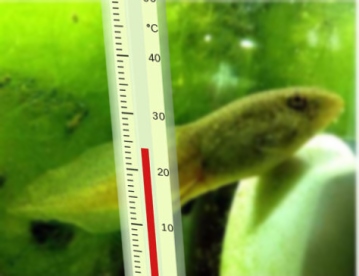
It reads 24,°C
